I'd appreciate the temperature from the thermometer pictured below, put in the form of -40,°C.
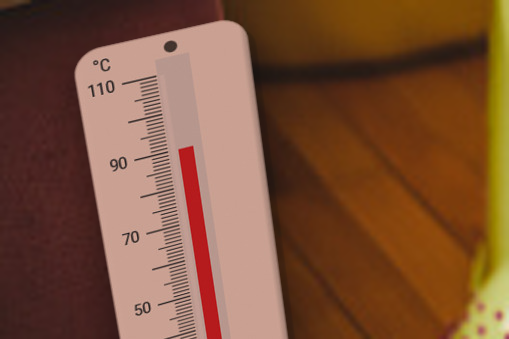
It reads 90,°C
